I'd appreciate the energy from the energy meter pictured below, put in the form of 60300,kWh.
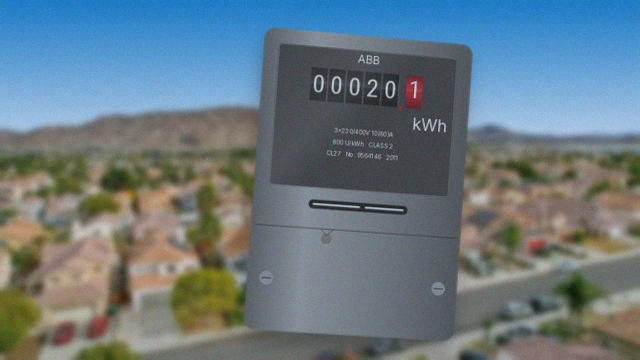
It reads 20.1,kWh
